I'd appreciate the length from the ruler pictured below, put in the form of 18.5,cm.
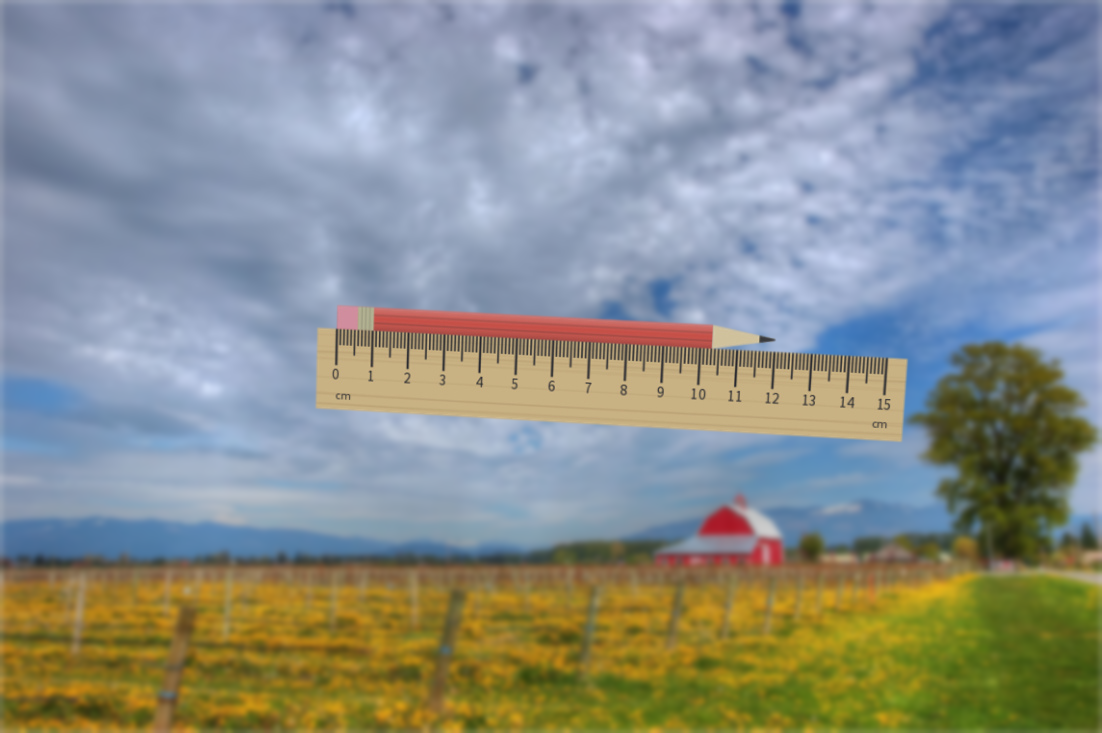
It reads 12,cm
